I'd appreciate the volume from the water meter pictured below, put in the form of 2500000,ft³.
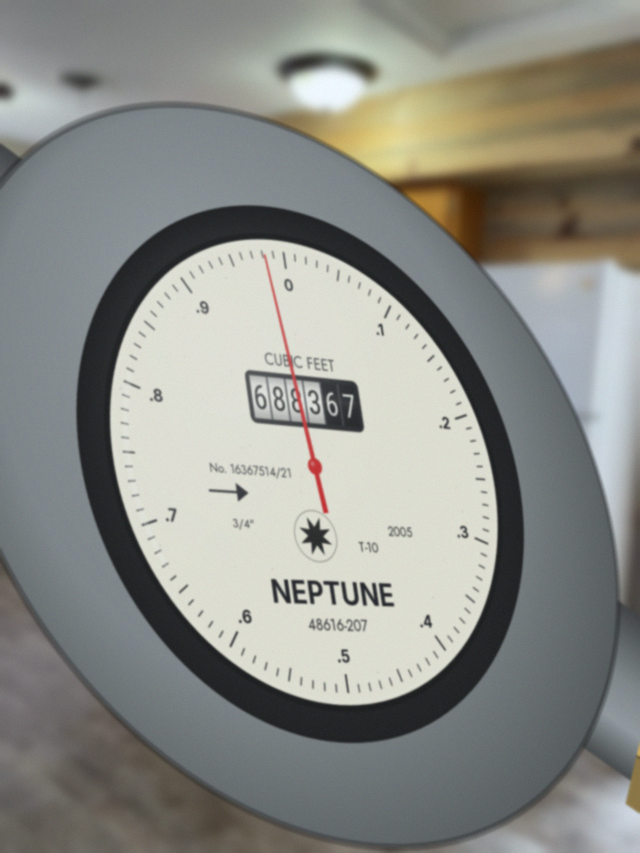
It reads 688366.98,ft³
